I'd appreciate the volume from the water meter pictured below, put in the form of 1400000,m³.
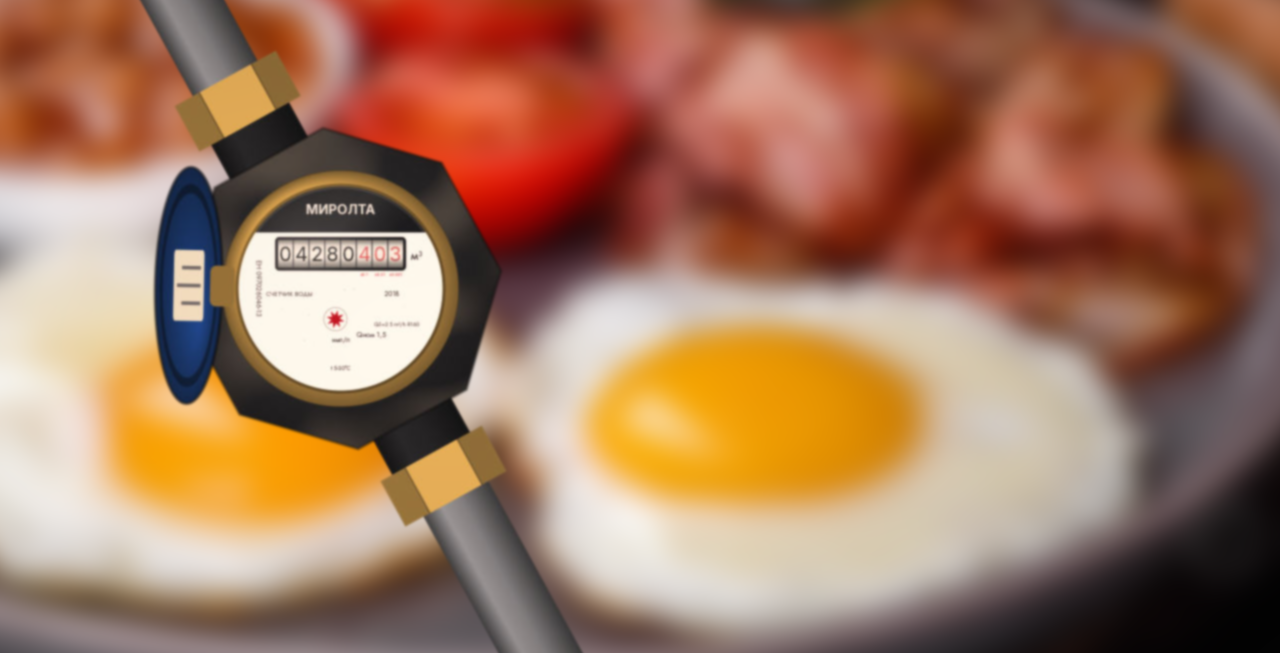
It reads 4280.403,m³
